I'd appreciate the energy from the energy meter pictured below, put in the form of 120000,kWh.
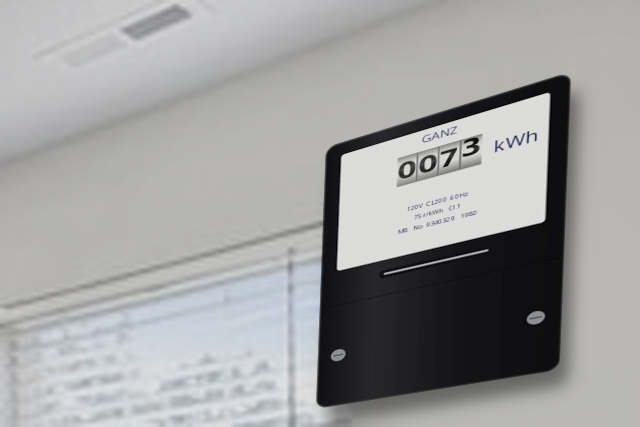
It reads 73,kWh
